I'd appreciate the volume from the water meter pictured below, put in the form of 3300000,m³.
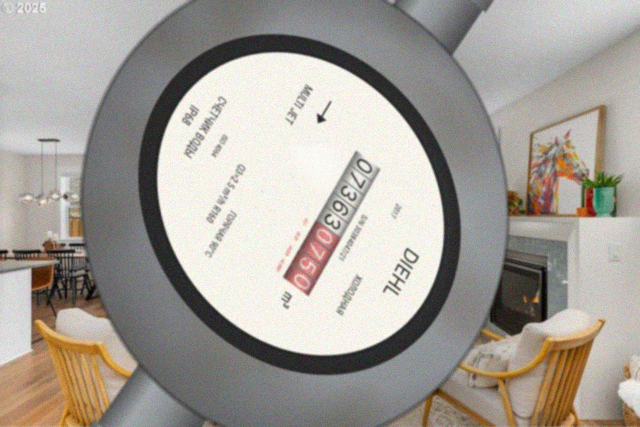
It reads 7363.0750,m³
